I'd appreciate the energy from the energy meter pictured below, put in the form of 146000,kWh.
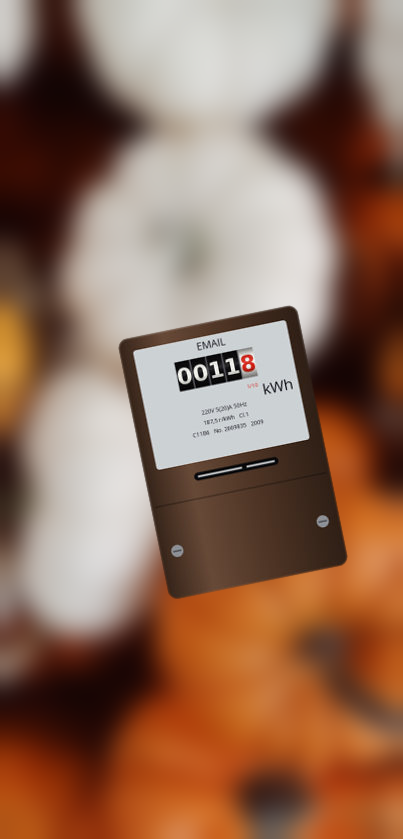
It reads 11.8,kWh
